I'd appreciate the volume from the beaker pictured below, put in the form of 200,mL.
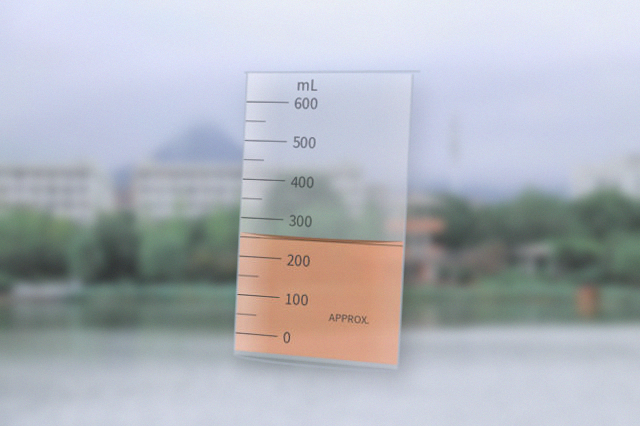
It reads 250,mL
